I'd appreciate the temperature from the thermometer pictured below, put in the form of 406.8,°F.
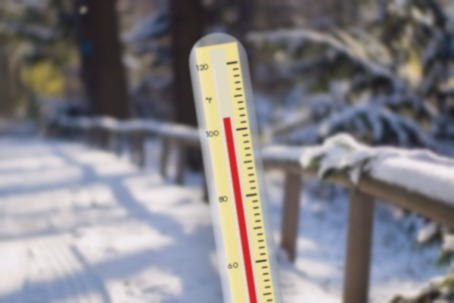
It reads 104,°F
